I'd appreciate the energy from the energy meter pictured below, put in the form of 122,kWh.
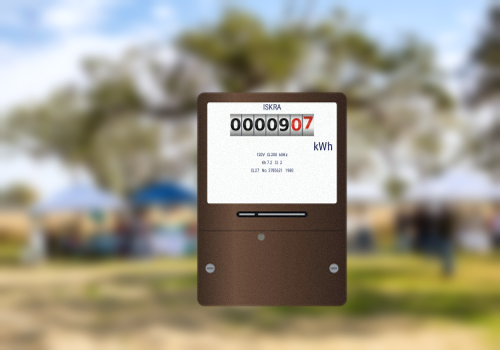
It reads 9.07,kWh
